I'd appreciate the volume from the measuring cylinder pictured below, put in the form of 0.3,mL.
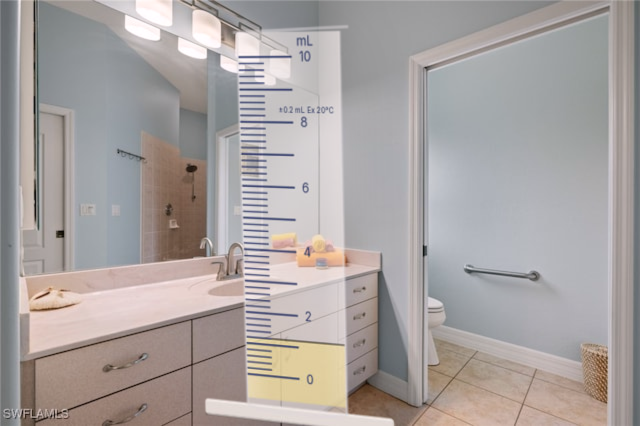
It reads 1.2,mL
